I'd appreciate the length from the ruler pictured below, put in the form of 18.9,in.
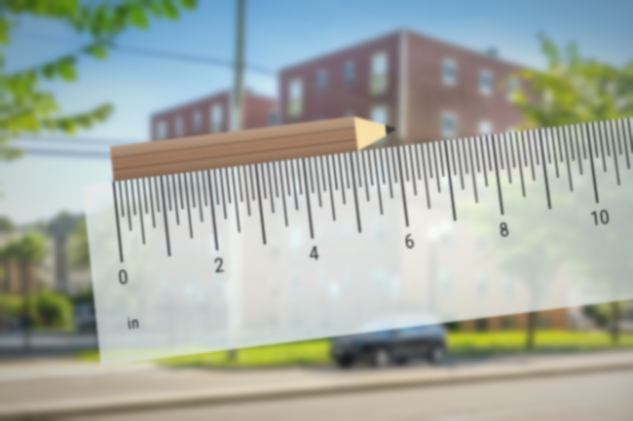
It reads 6,in
